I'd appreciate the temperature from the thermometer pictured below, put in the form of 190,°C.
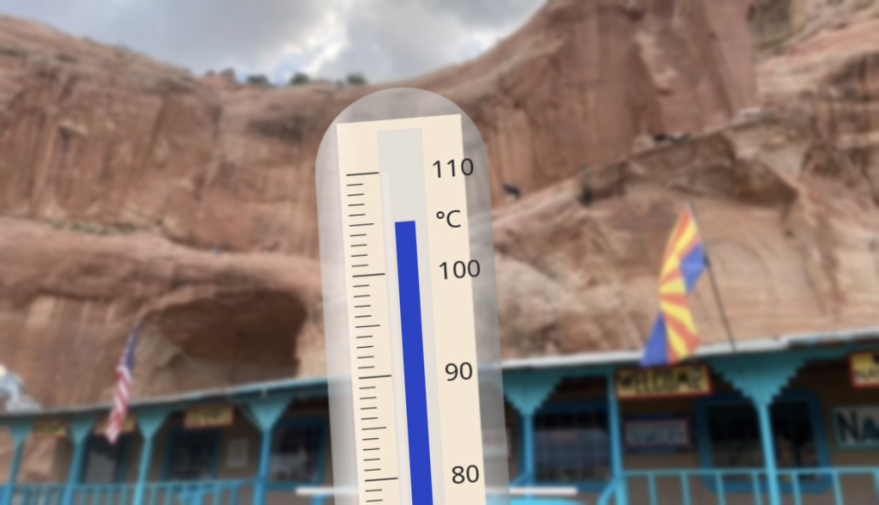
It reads 105,°C
